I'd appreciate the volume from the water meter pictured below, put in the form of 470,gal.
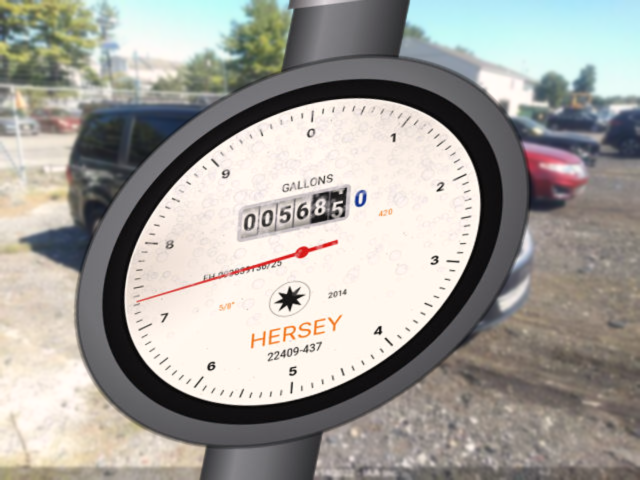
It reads 56847.3,gal
